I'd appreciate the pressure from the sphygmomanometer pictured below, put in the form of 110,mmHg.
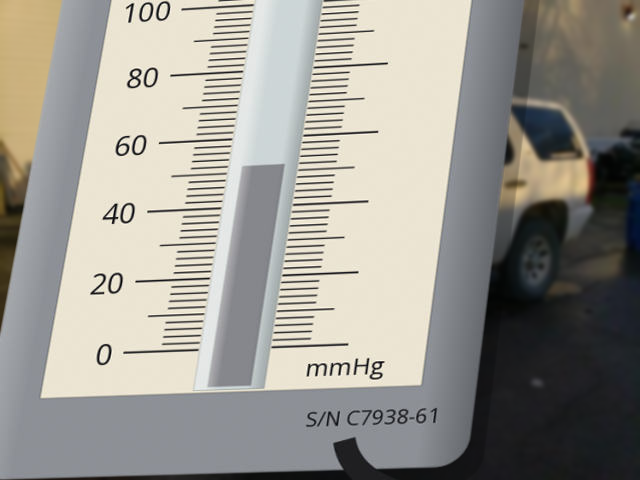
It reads 52,mmHg
